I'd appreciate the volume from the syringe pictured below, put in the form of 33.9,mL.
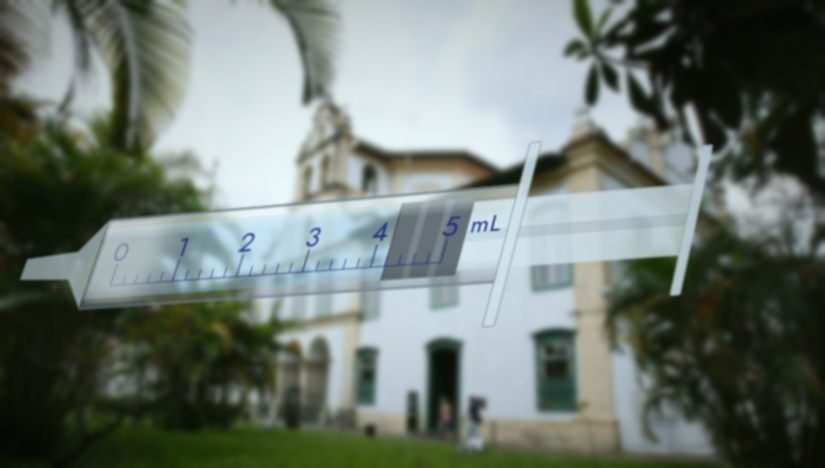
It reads 4.2,mL
